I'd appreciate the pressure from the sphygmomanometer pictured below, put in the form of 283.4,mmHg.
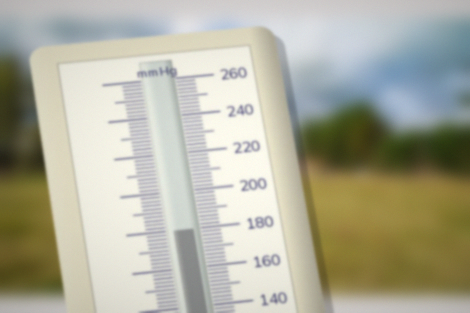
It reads 180,mmHg
